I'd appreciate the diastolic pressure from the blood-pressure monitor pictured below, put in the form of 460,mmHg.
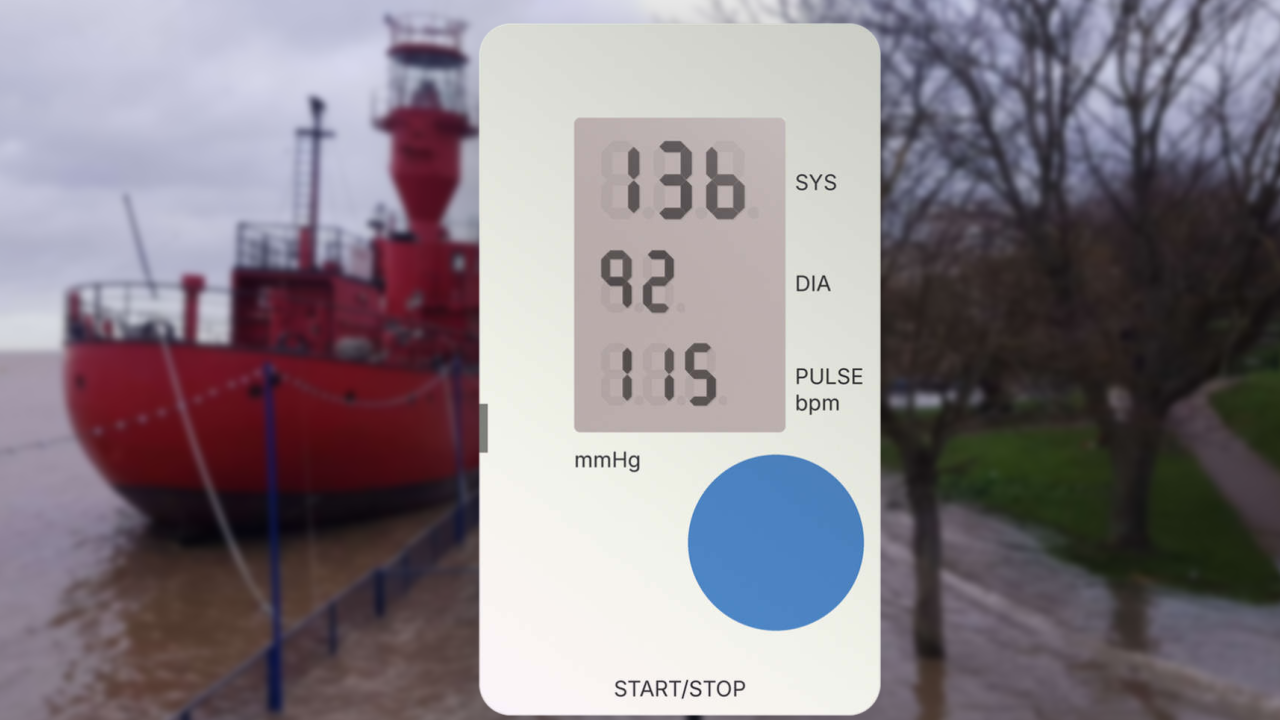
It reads 92,mmHg
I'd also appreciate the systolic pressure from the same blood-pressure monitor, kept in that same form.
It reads 136,mmHg
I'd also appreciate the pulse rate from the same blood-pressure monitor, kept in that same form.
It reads 115,bpm
